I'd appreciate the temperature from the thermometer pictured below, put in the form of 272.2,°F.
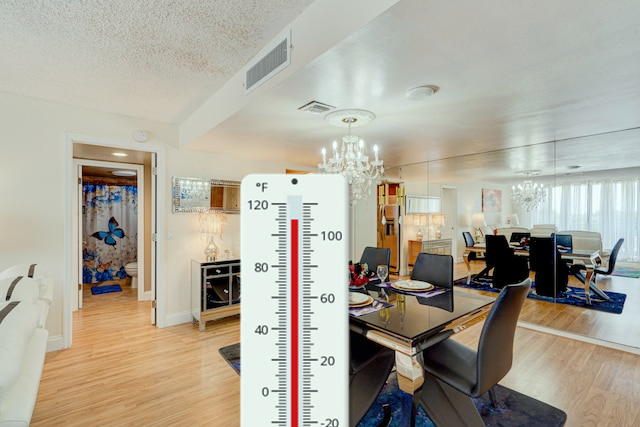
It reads 110,°F
